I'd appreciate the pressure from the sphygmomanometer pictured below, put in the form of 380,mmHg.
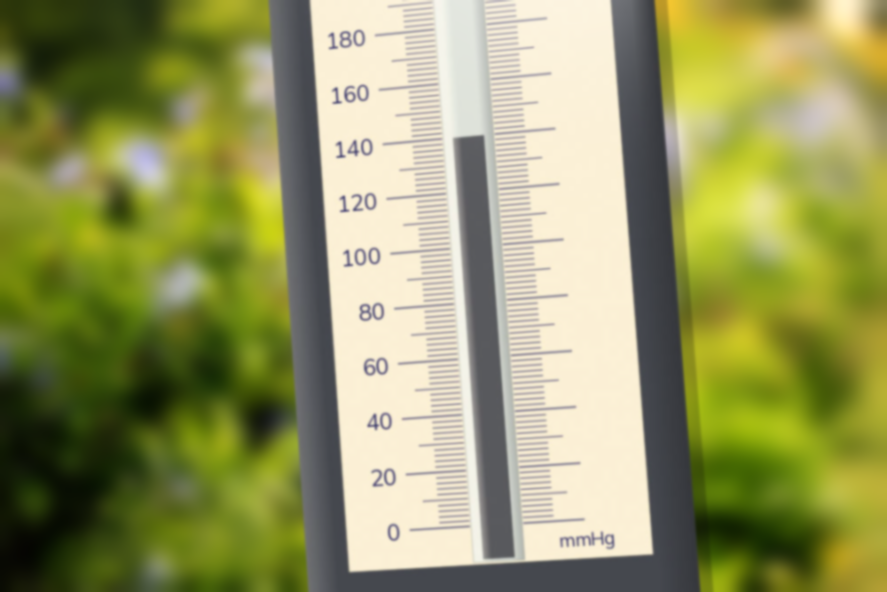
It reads 140,mmHg
